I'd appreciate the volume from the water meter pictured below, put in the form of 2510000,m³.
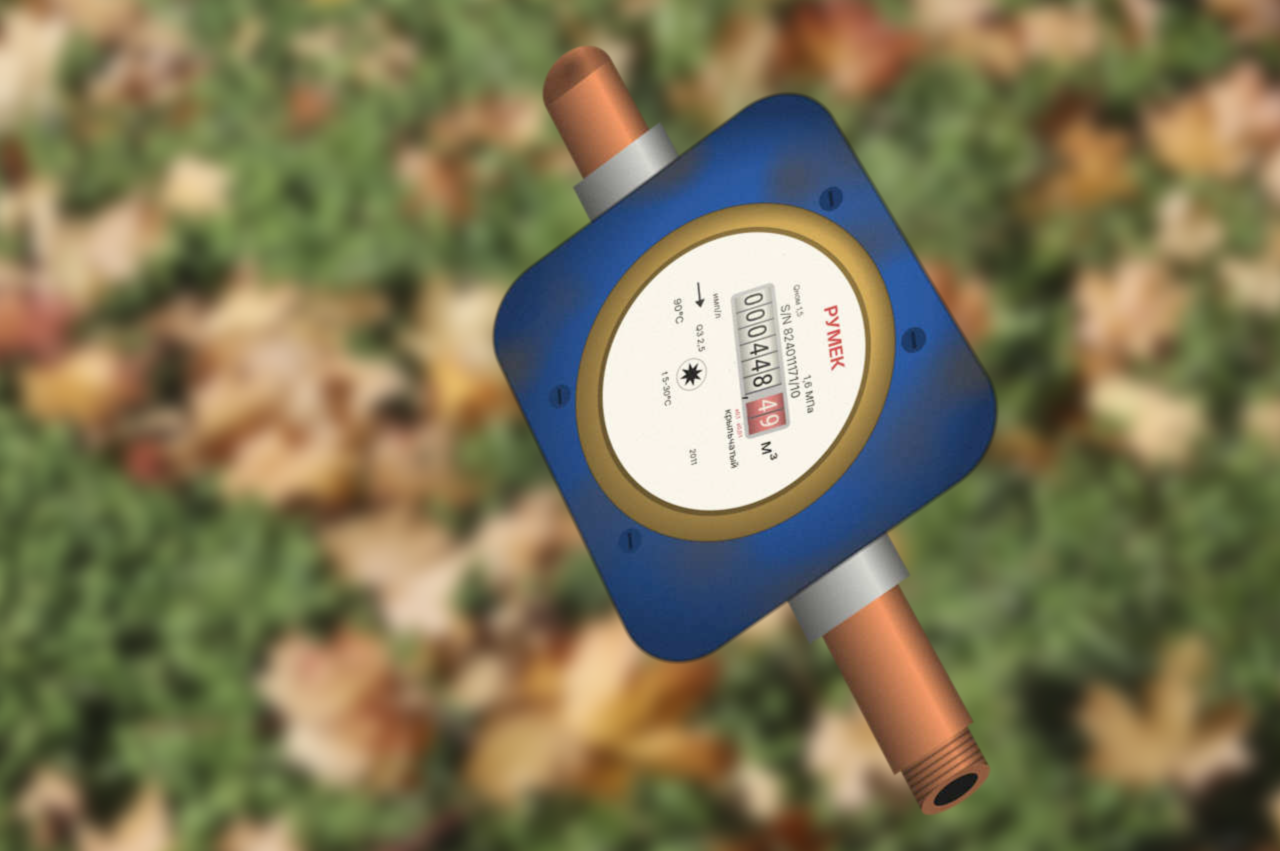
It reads 448.49,m³
